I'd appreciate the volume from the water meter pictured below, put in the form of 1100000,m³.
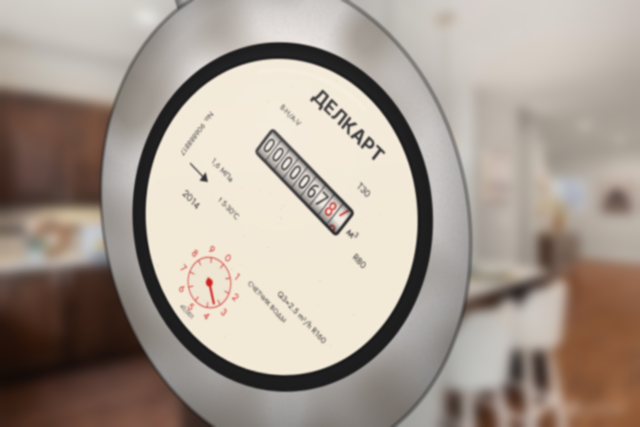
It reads 67.873,m³
